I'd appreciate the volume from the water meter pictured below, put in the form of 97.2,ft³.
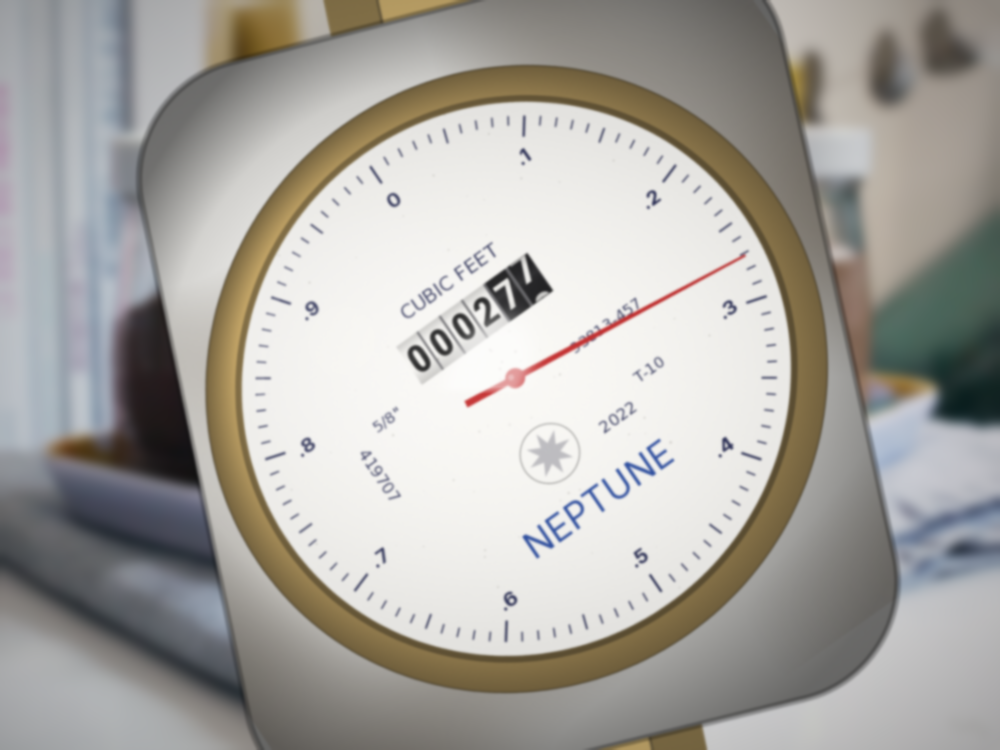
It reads 277.27,ft³
